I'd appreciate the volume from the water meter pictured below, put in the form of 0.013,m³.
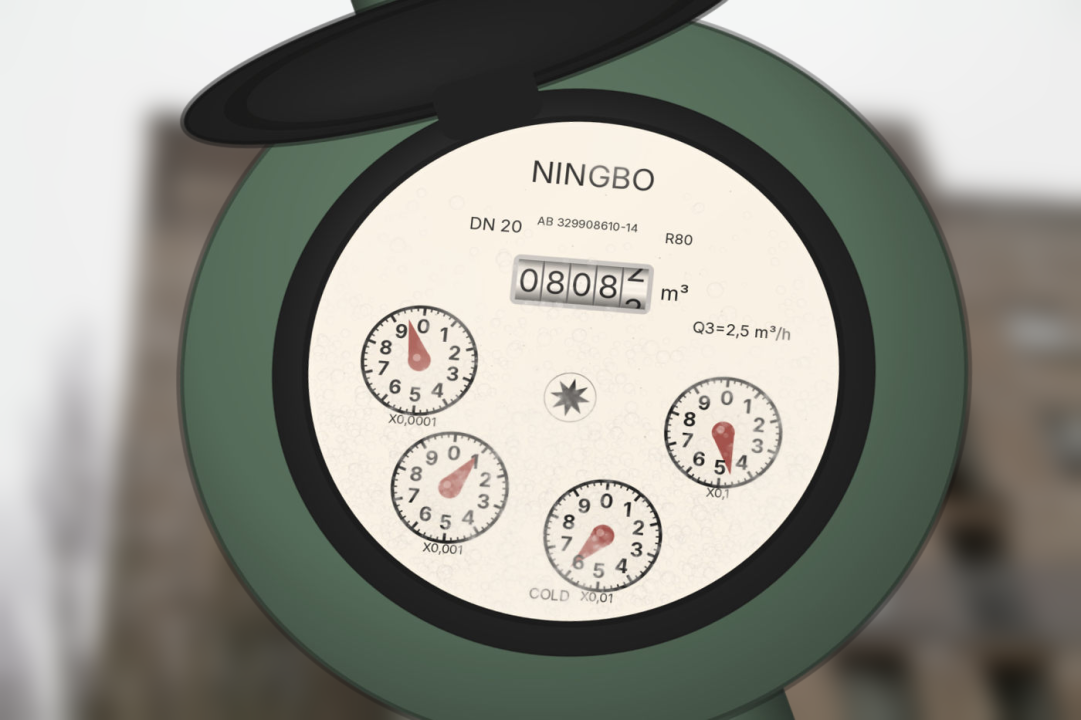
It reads 8082.4609,m³
